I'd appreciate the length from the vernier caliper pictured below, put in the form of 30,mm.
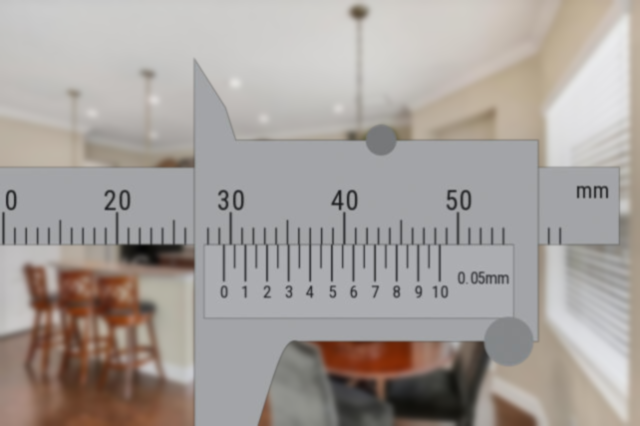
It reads 29.4,mm
